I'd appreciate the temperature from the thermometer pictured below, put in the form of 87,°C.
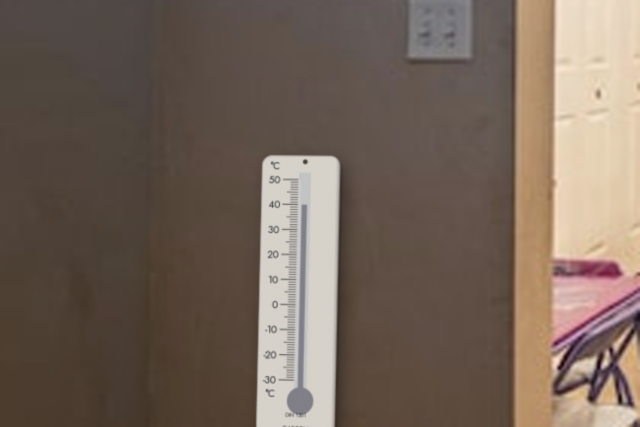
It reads 40,°C
